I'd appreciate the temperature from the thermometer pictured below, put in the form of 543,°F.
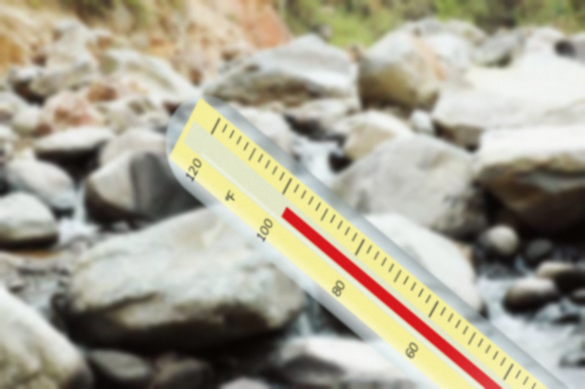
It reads 98,°F
